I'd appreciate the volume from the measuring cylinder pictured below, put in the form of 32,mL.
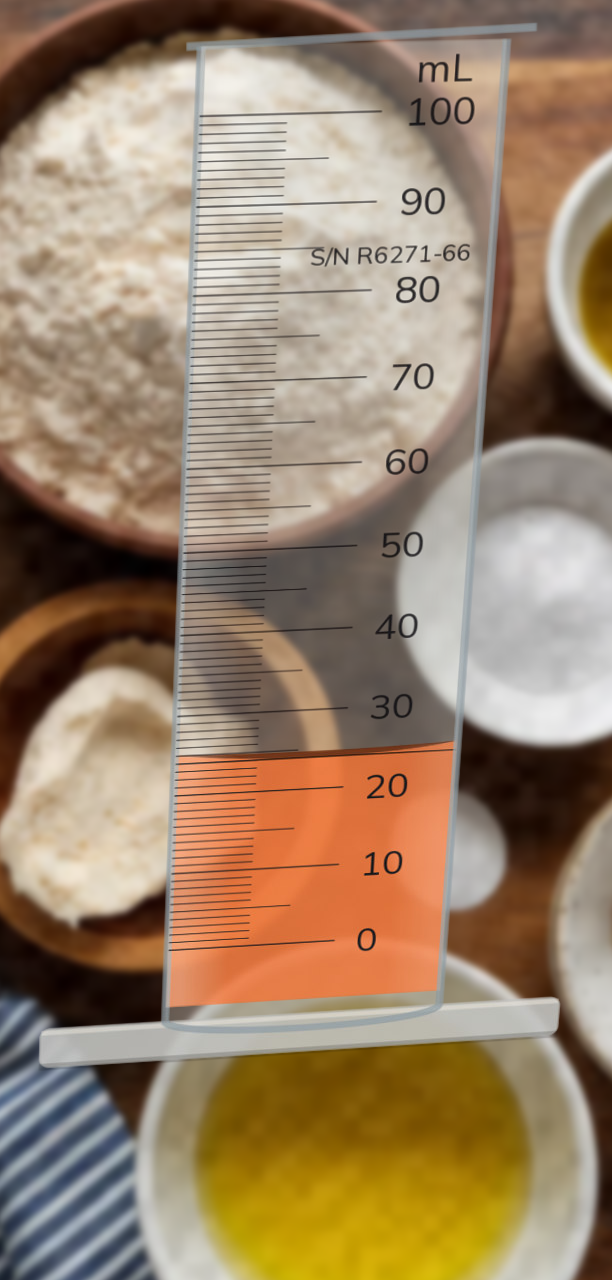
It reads 24,mL
